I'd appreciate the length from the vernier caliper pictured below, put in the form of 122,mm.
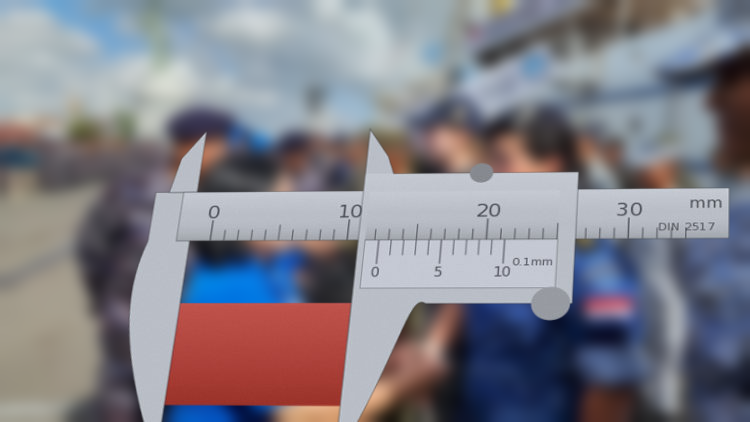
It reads 12.3,mm
